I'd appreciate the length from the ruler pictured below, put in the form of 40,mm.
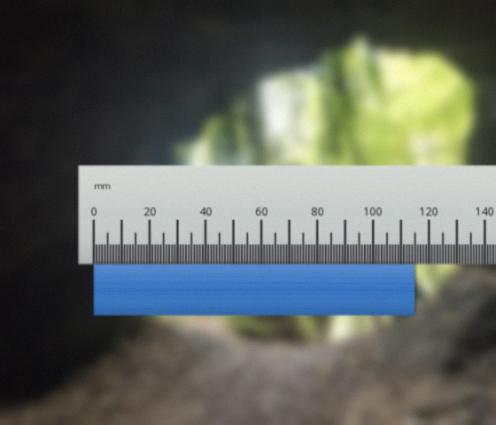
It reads 115,mm
